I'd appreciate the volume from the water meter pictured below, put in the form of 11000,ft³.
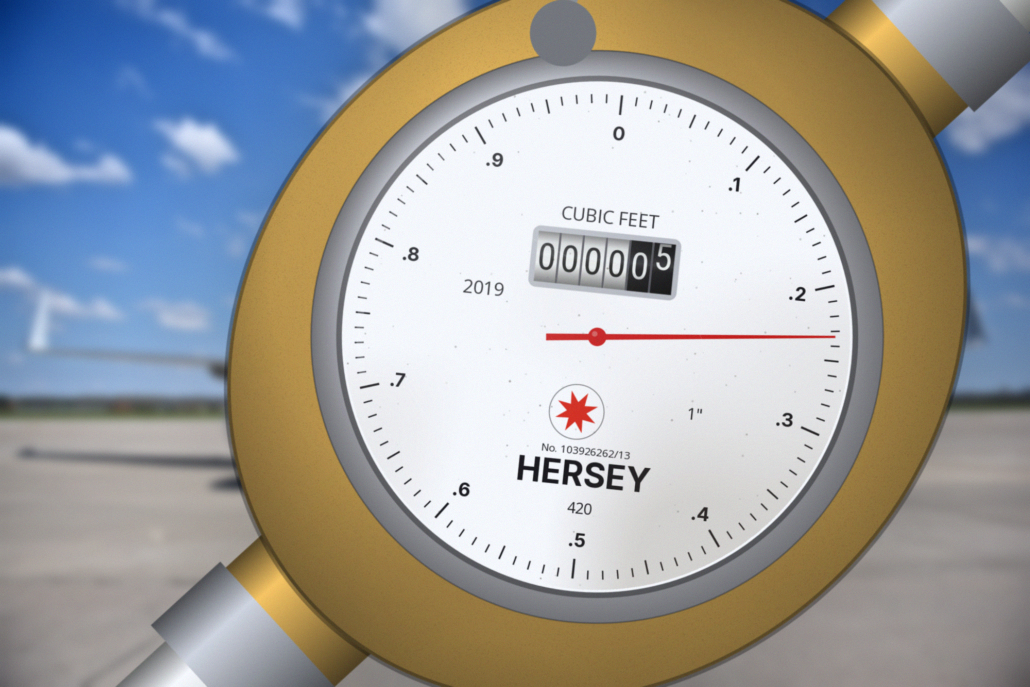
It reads 5.23,ft³
